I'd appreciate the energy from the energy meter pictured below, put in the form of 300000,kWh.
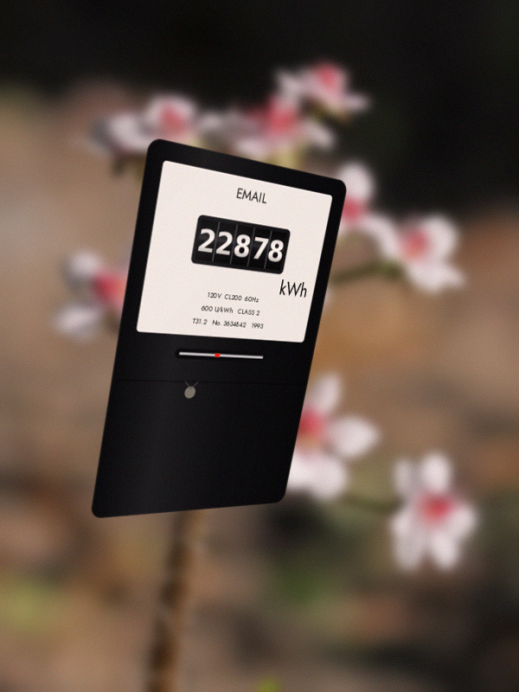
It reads 22878,kWh
